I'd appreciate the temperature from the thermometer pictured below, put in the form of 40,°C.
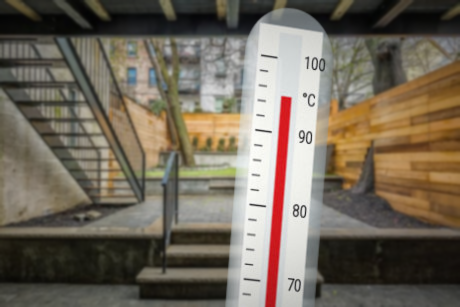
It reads 95,°C
